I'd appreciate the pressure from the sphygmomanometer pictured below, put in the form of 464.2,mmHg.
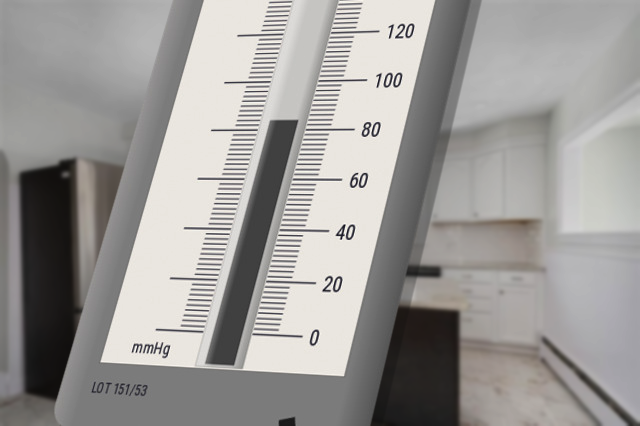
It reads 84,mmHg
